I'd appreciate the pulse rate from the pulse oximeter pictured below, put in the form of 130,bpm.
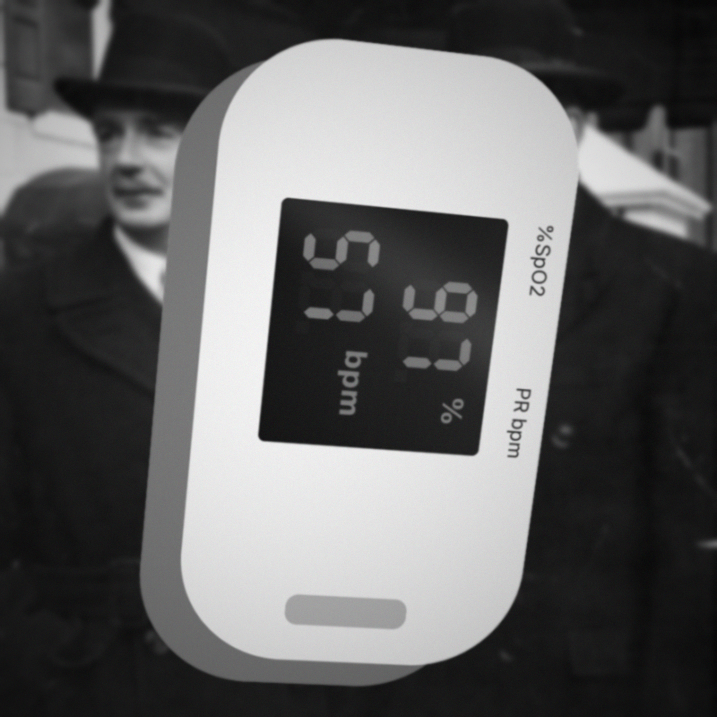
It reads 57,bpm
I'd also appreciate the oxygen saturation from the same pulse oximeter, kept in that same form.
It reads 97,%
